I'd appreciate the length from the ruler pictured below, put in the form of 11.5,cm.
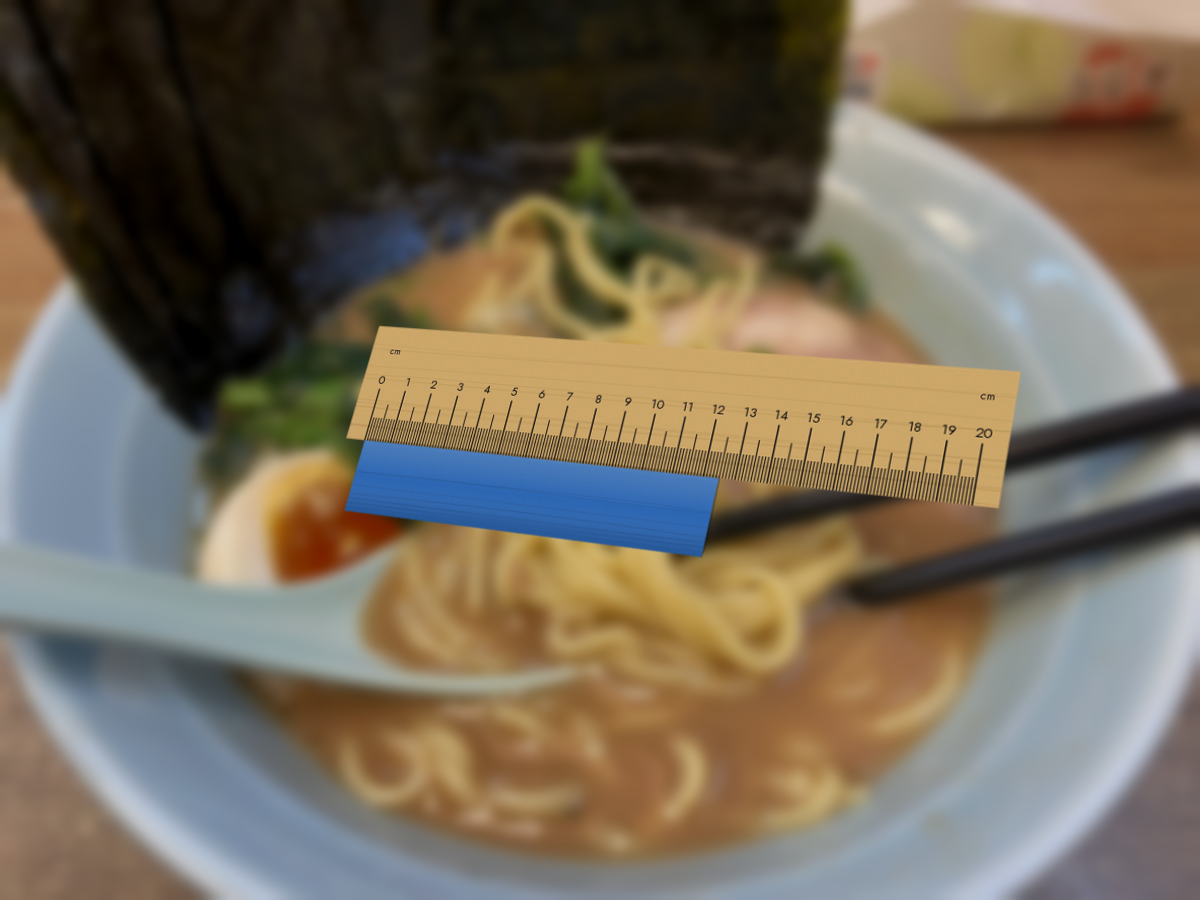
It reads 12.5,cm
